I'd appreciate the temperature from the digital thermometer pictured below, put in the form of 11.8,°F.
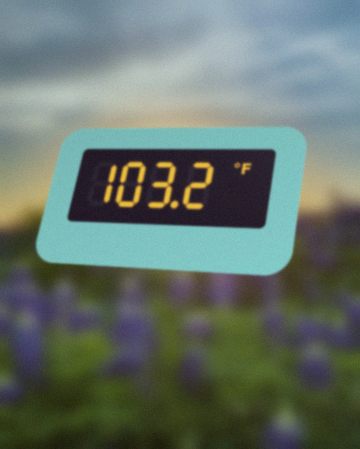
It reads 103.2,°F
